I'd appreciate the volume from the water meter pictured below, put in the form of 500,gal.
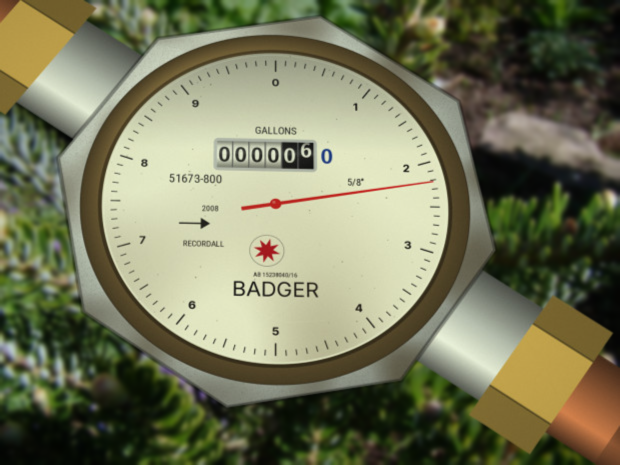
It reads 62.2,gal
